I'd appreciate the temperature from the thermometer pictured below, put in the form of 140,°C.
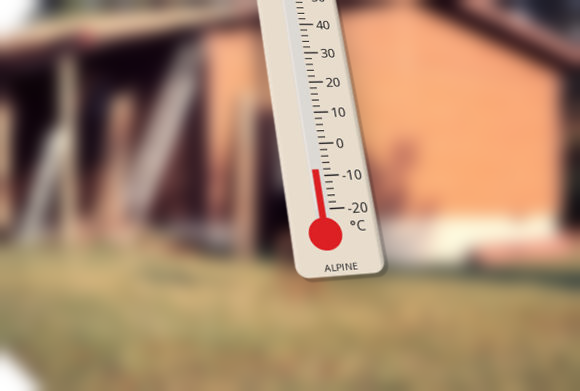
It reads -8,°C
